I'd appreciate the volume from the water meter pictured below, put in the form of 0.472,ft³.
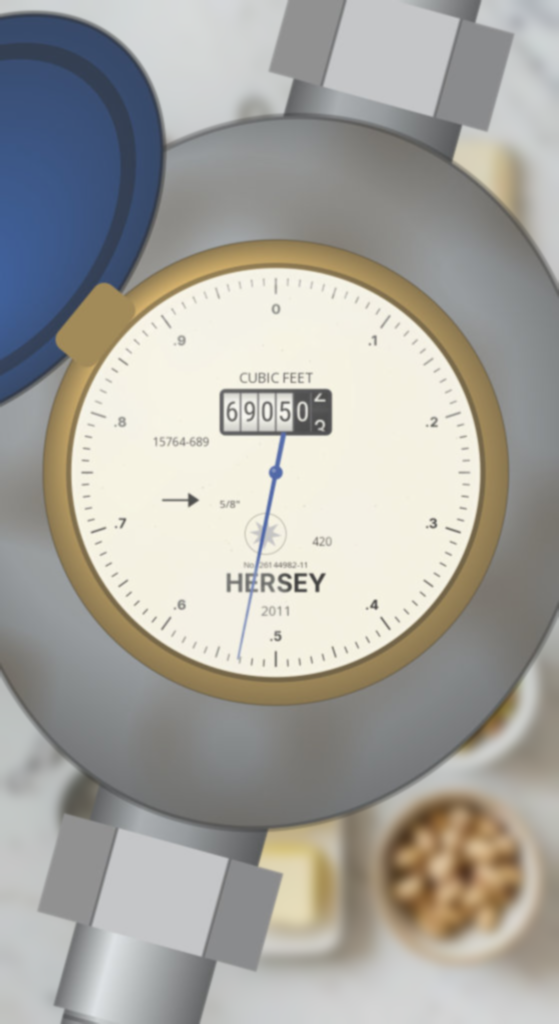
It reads 690502.53,ft³
